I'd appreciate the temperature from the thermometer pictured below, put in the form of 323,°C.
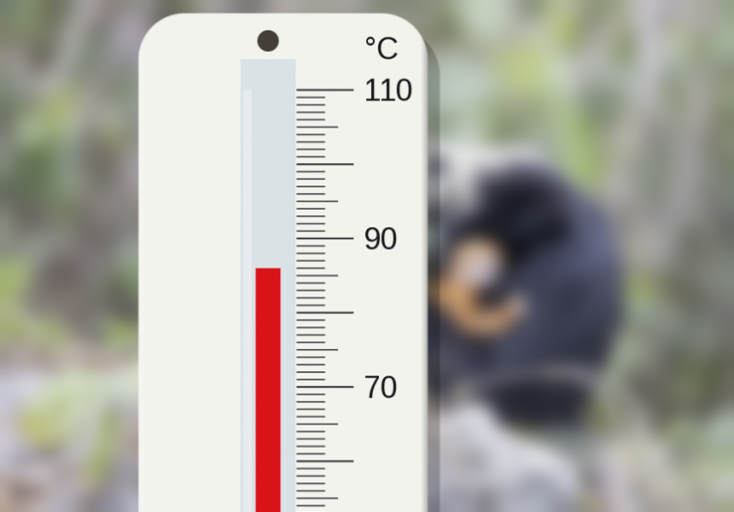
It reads 86,°C
